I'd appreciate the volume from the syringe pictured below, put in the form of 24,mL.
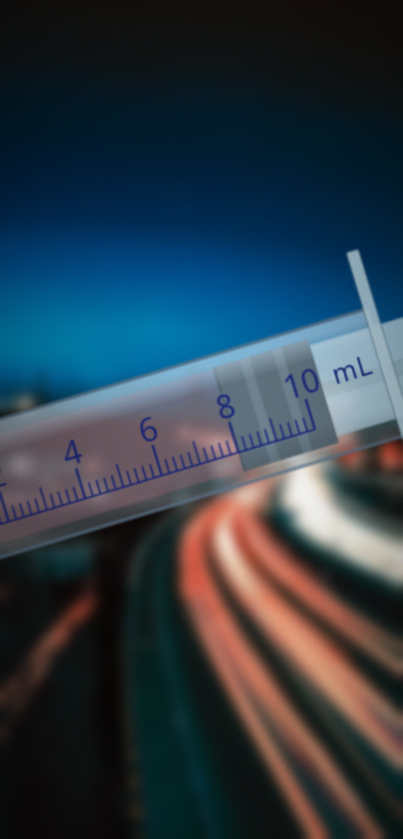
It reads 8,mL
